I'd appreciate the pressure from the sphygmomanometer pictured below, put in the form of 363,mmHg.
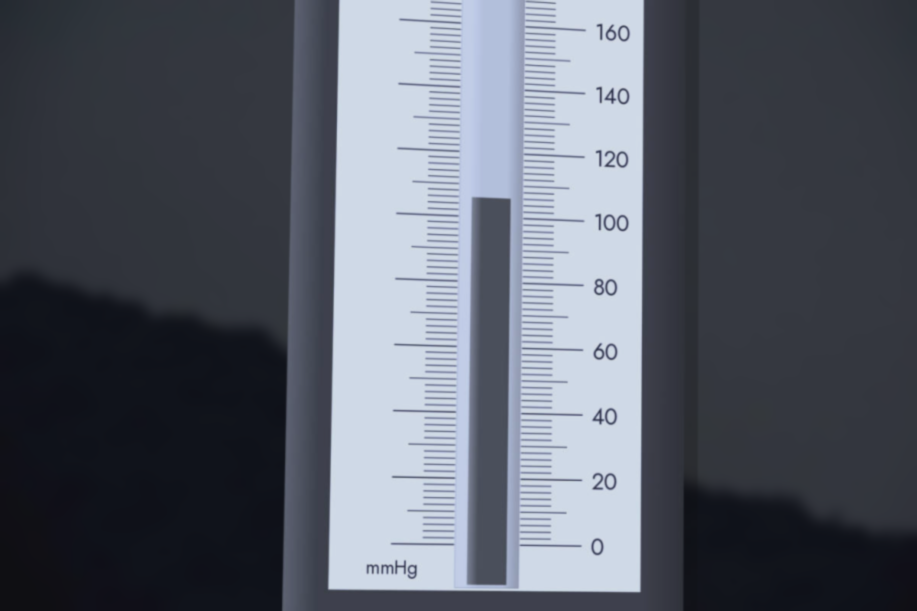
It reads 106,mmHg
